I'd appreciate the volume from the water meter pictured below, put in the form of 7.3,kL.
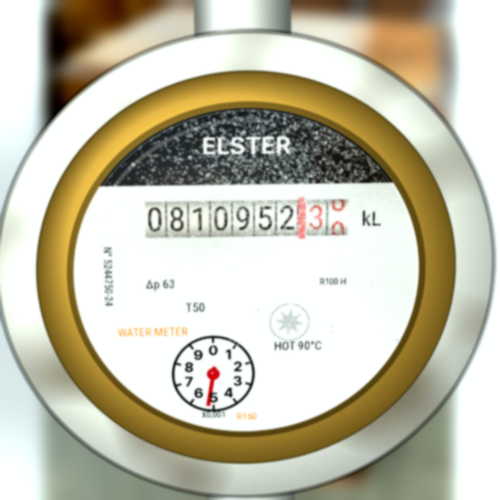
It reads 810952.385,kL
